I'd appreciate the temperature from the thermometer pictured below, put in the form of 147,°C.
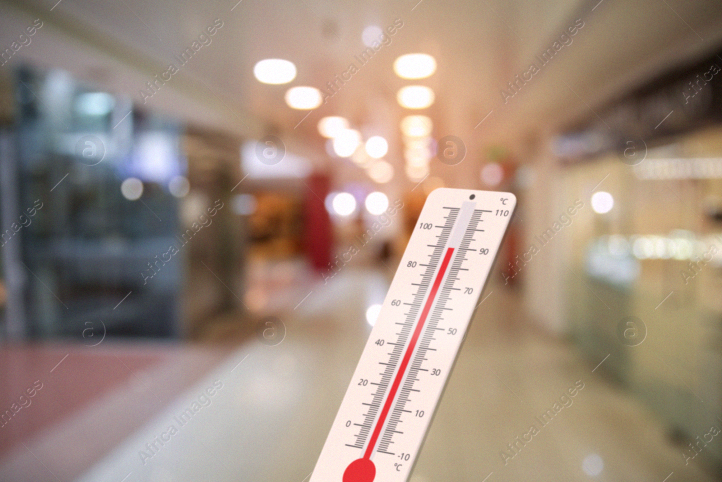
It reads 90,°C
